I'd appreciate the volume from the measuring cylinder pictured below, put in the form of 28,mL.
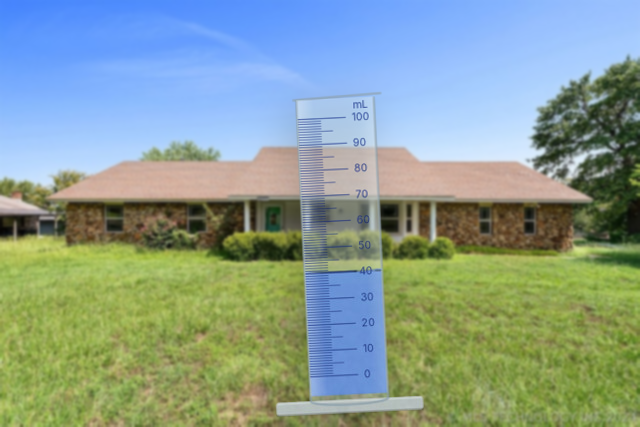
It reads 40,mL
